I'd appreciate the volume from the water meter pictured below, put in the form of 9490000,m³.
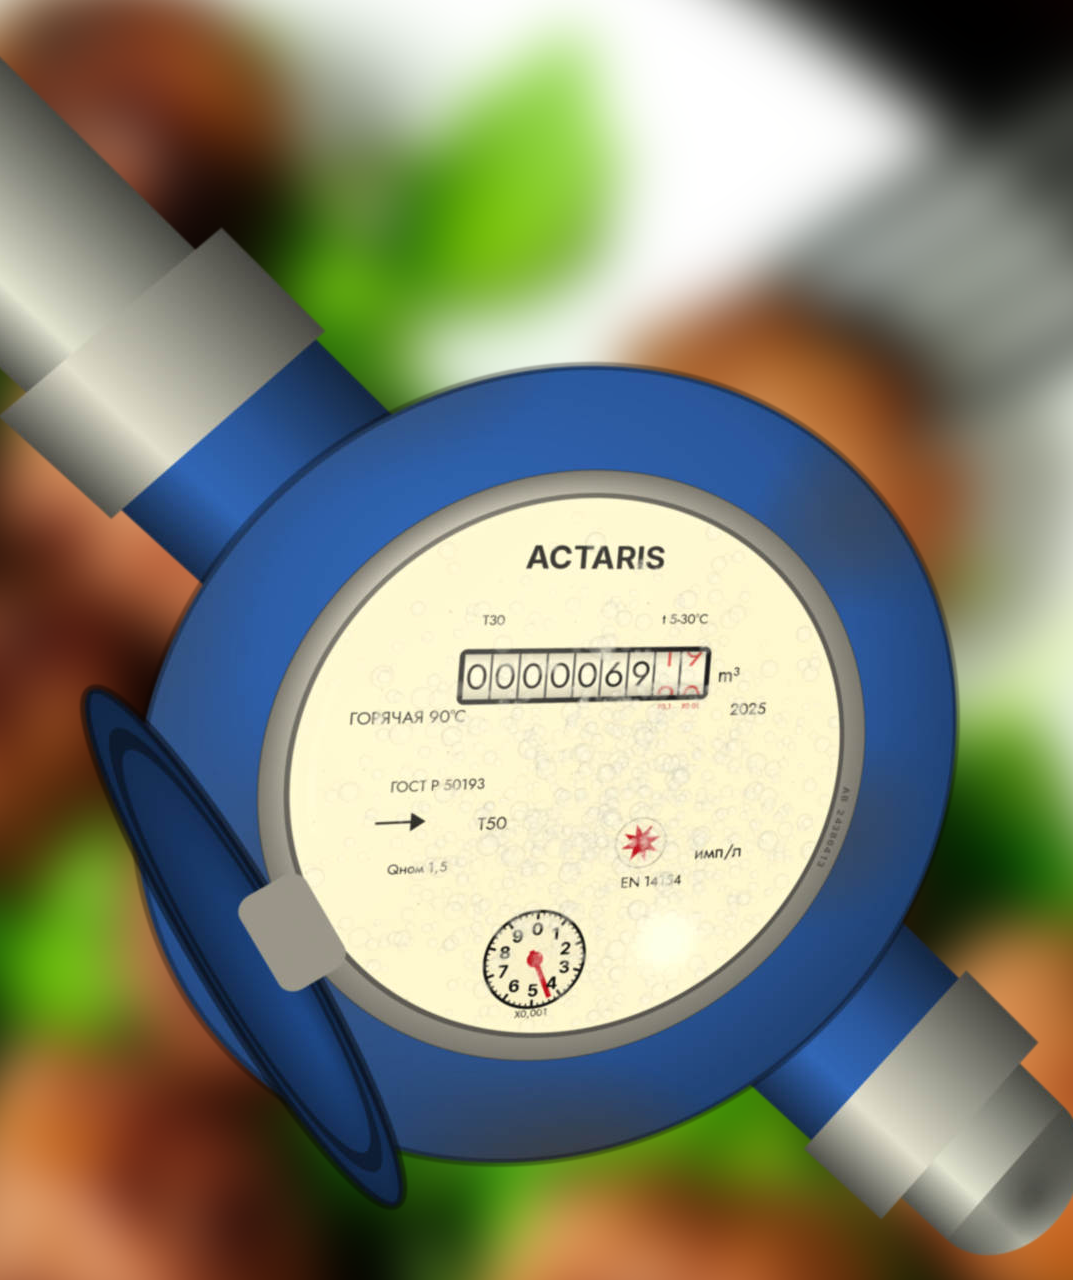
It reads 69.194,m³
